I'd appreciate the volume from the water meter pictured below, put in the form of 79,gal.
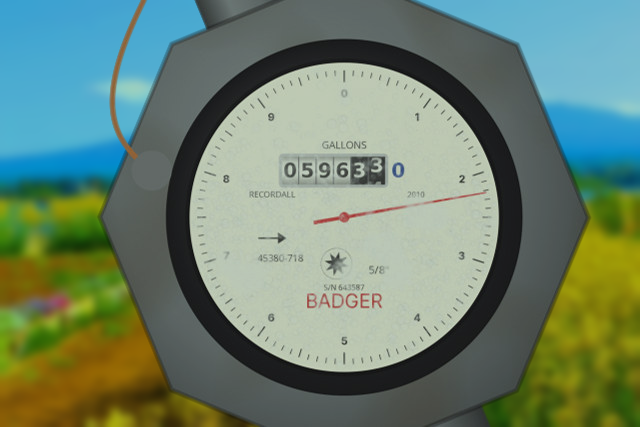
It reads 596332.2,gal
